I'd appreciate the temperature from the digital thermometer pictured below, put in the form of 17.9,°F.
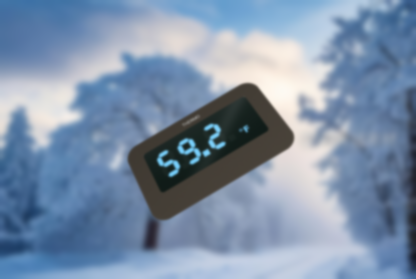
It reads 59.2,°F
